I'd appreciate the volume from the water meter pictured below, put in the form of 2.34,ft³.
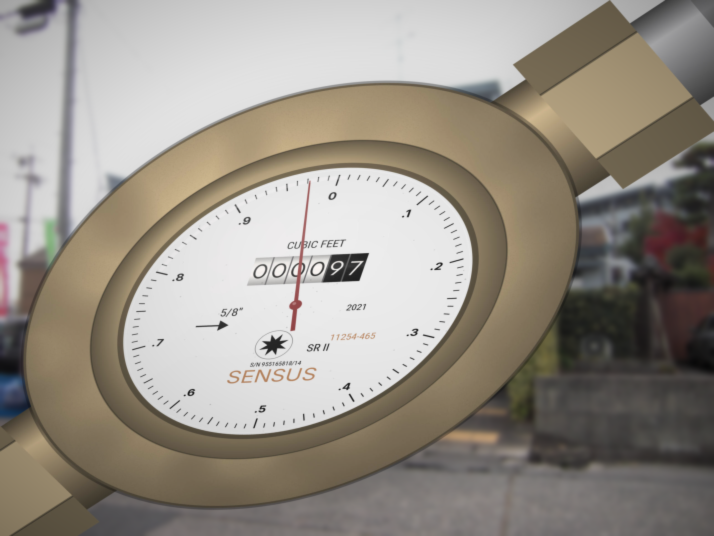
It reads 96.97,ft³
